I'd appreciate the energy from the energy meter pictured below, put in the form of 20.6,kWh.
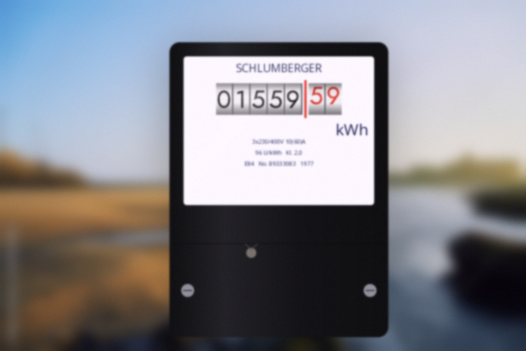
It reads 1559.59,kWh
